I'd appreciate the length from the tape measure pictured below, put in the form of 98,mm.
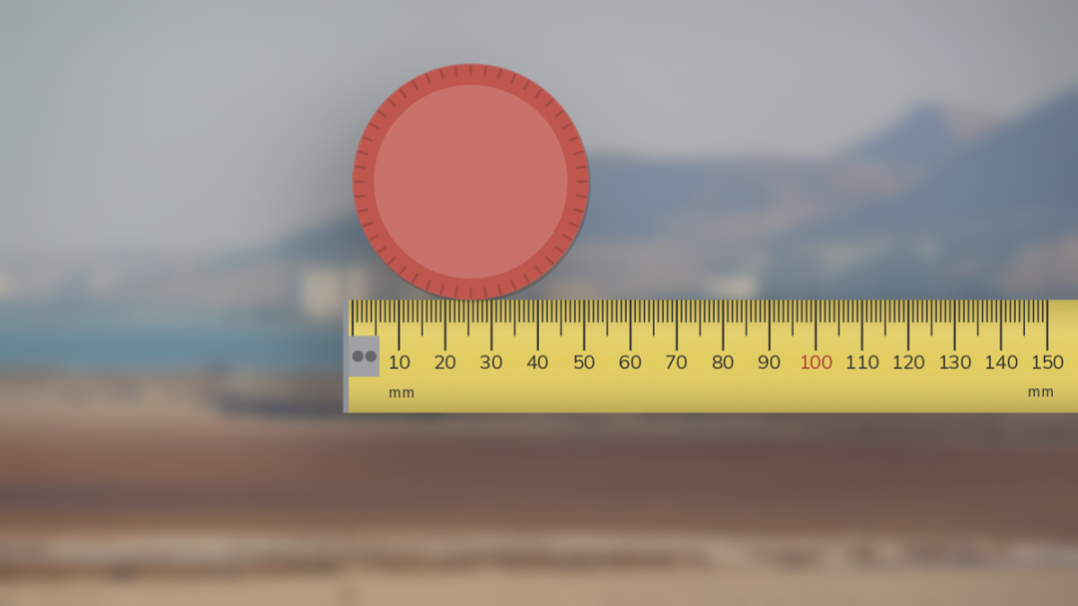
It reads 51,mm
